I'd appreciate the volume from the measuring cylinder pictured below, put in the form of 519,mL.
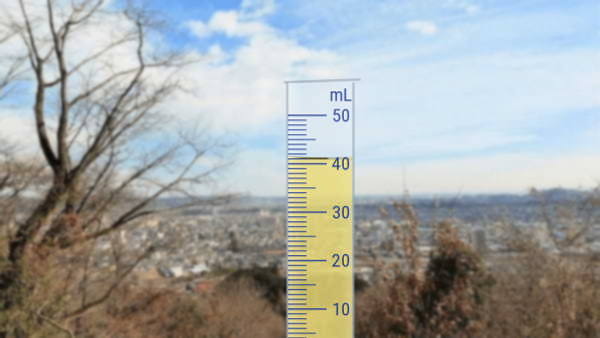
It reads 41,mL
